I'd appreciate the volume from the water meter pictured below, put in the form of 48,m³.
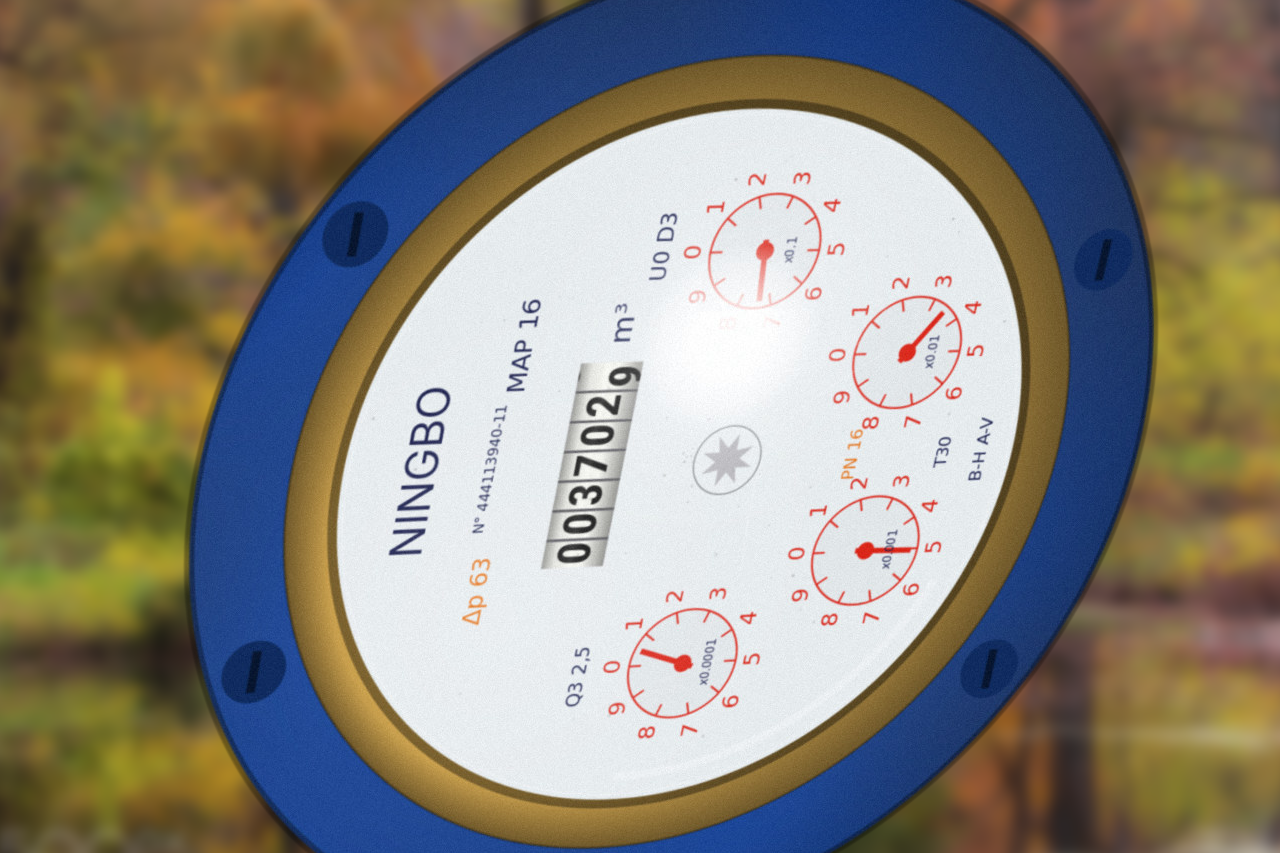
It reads 37028.7350,m³
